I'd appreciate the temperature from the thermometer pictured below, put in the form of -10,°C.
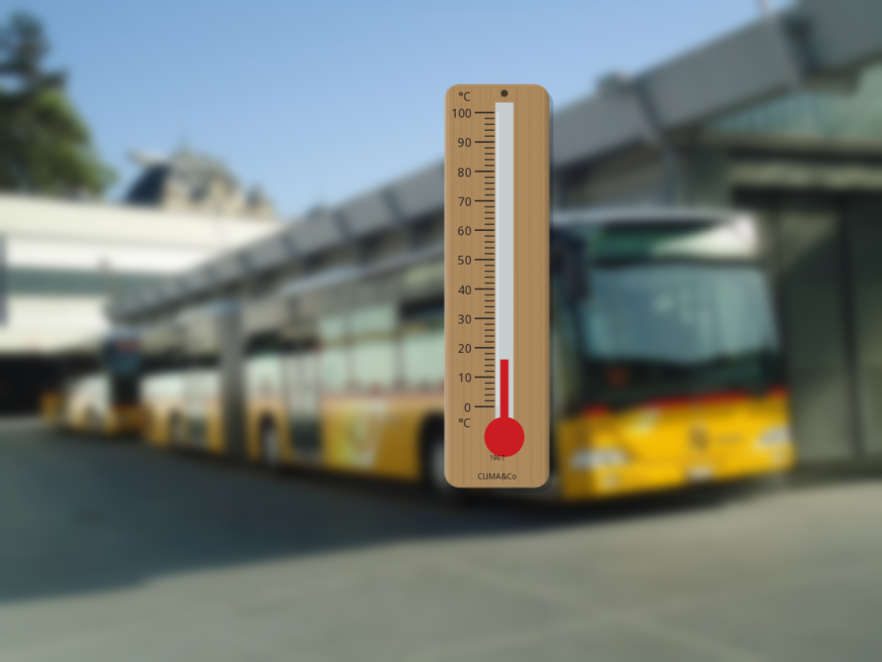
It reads 16,°C
